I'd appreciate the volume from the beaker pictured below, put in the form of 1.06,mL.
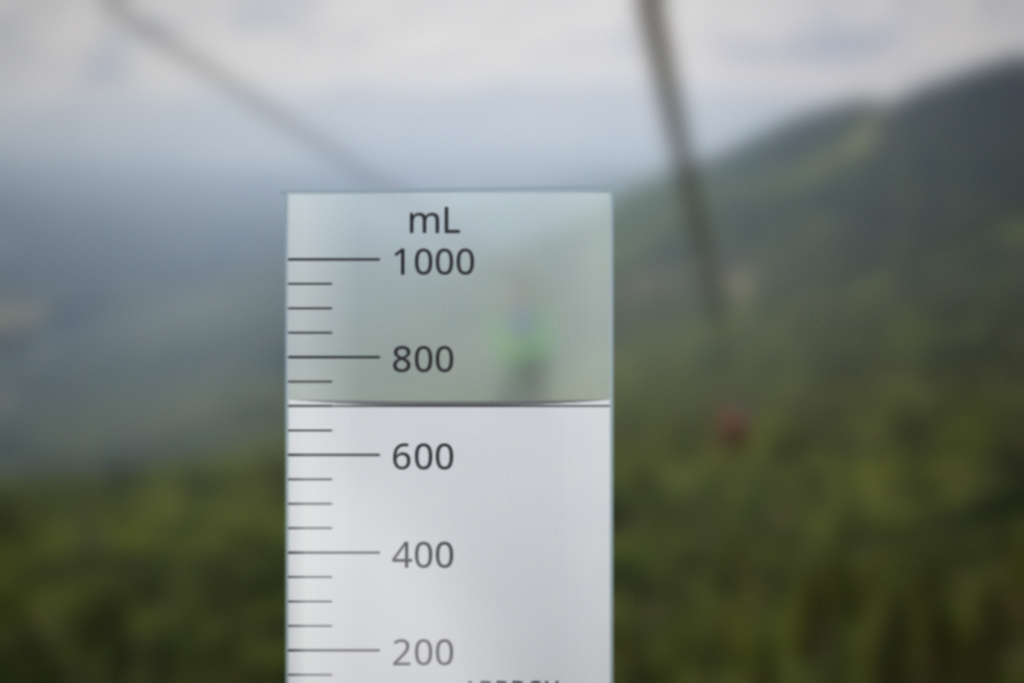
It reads 700,mL
